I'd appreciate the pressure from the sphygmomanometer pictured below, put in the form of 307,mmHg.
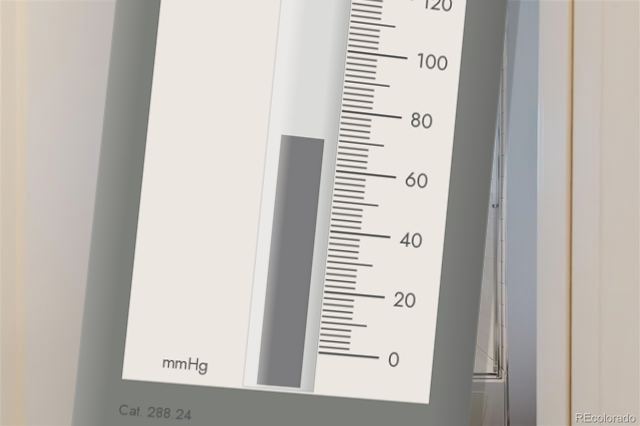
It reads 70,mmHg
